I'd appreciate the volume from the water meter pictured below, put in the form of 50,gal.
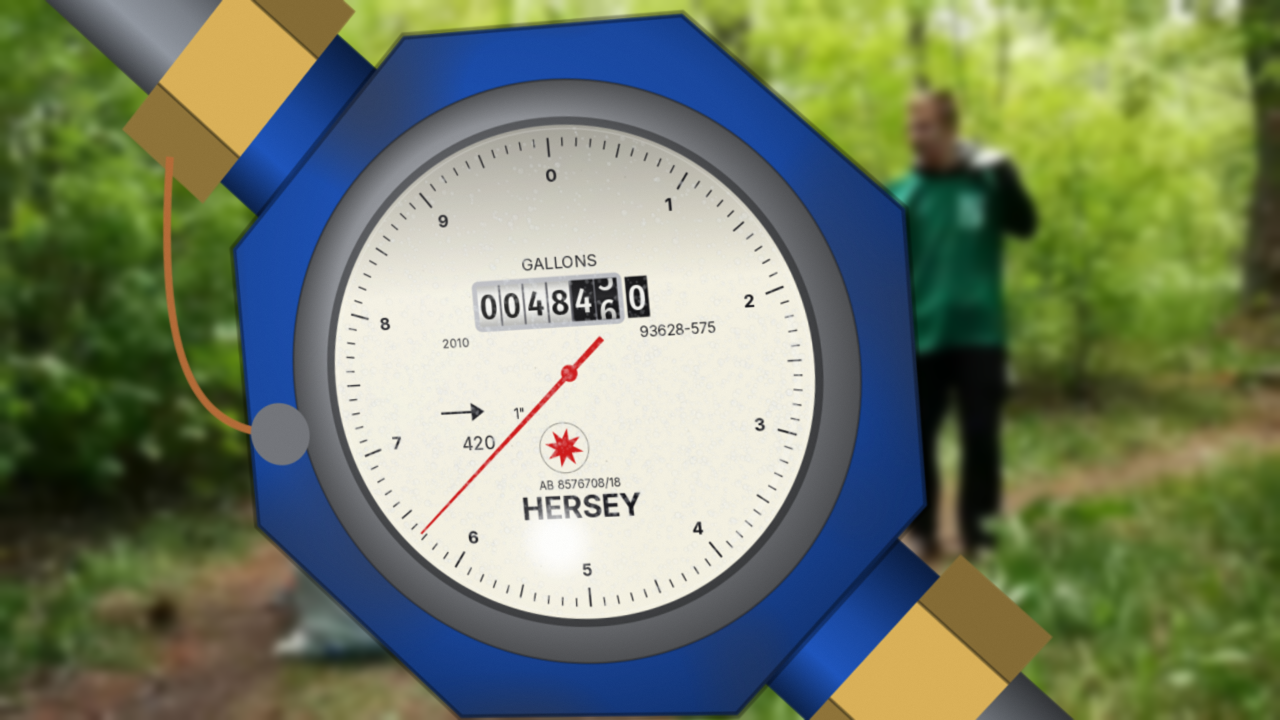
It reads 48456.3,gal
